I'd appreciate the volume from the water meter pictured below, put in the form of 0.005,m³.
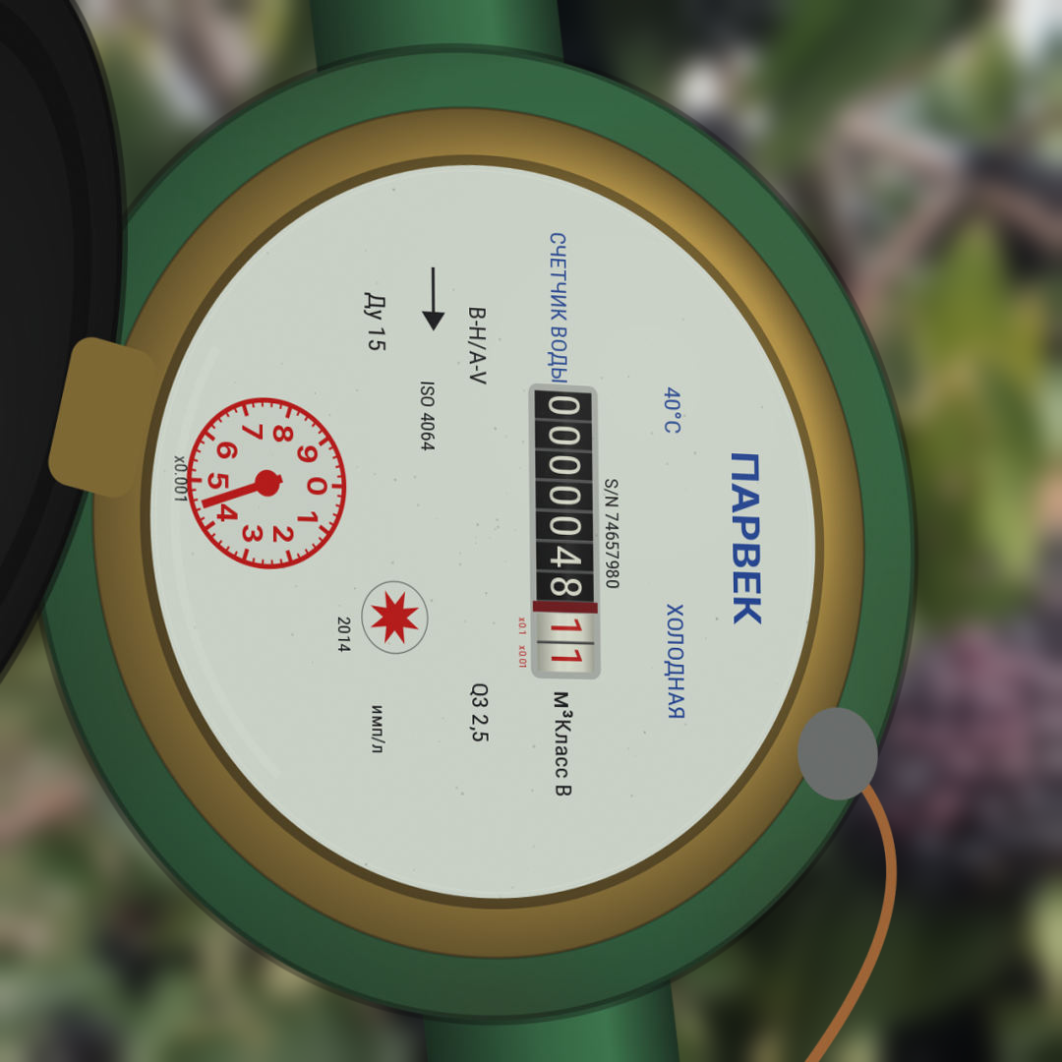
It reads 48.114,m³
